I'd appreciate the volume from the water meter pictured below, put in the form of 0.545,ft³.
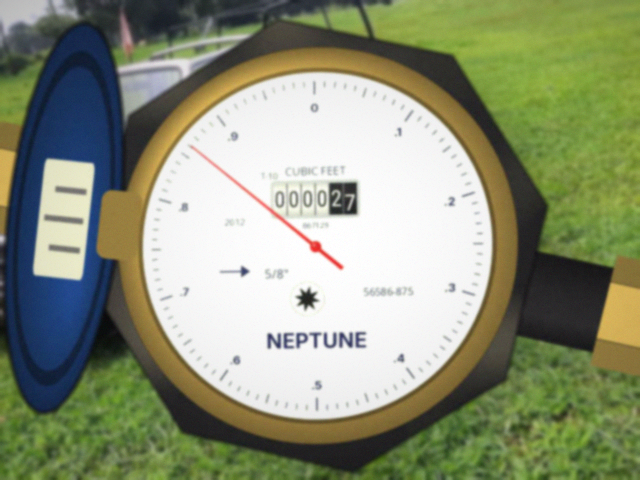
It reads 26.86,ft³
